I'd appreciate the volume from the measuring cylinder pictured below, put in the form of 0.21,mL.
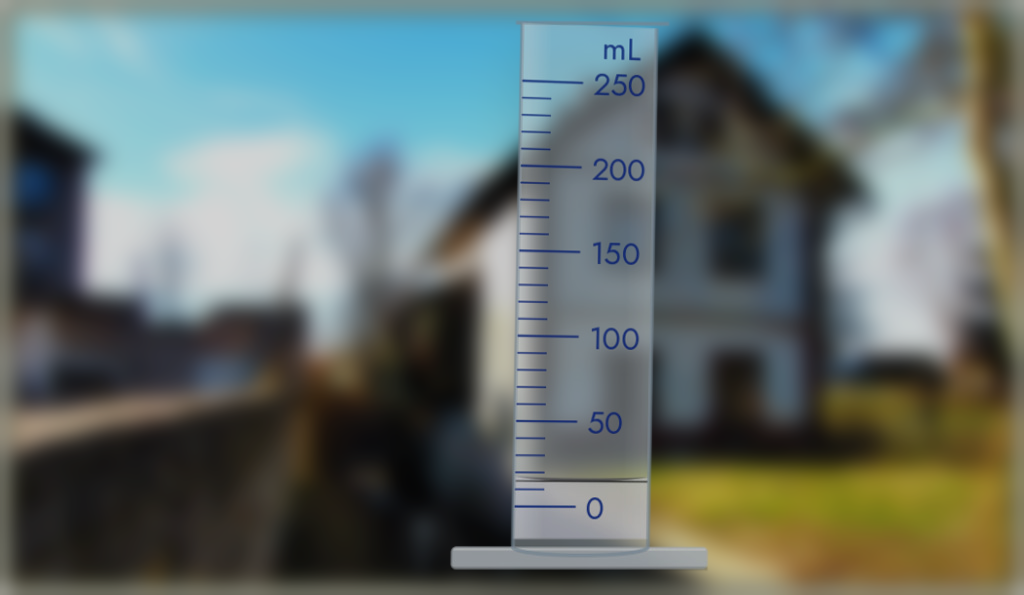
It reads 15,mL
